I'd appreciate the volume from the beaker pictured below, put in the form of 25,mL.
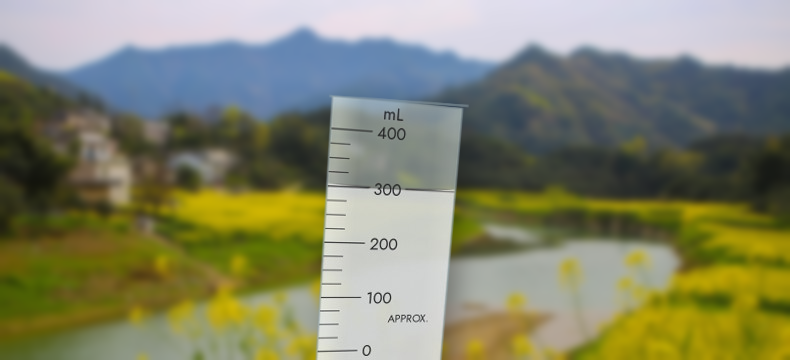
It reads 300,mL
